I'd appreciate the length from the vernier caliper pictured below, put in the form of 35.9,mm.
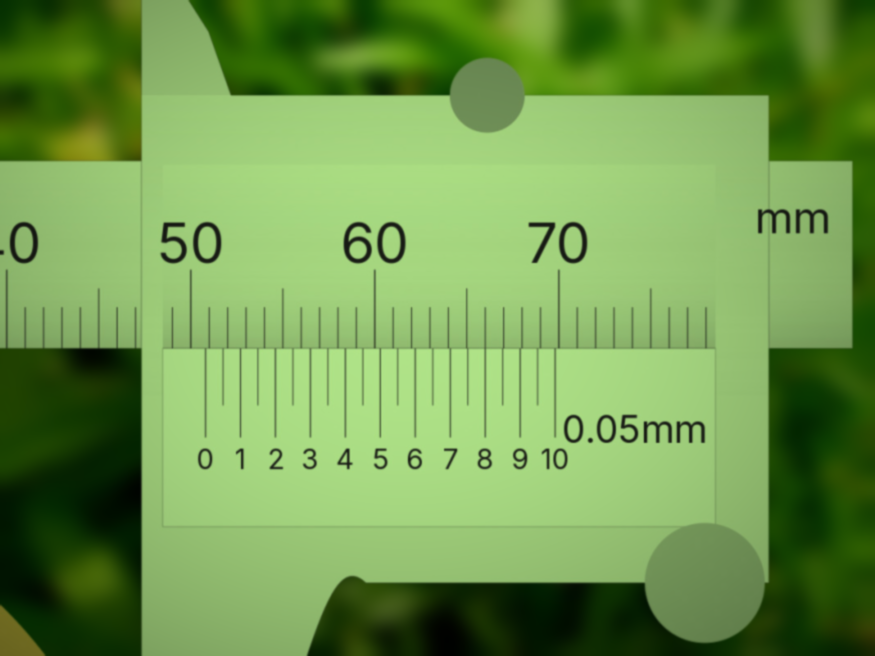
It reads 50.8,mm
